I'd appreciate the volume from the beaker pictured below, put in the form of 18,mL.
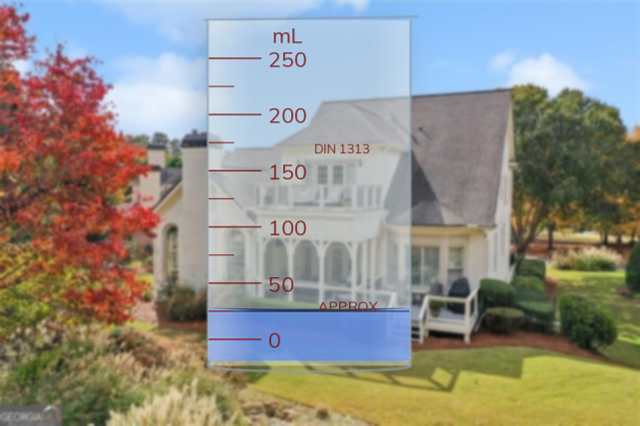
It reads 25,mL
